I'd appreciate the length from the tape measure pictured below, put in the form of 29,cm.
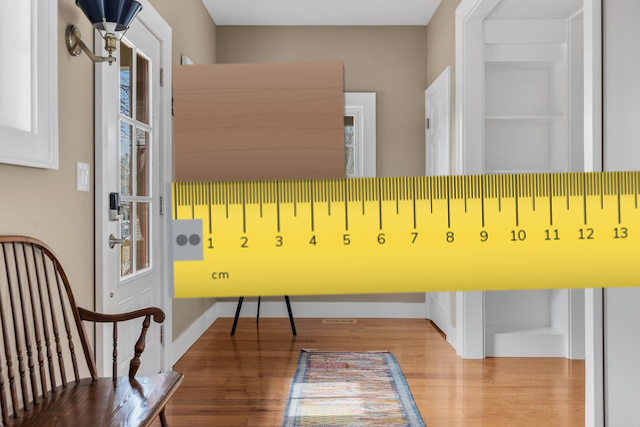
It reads 5,cm
